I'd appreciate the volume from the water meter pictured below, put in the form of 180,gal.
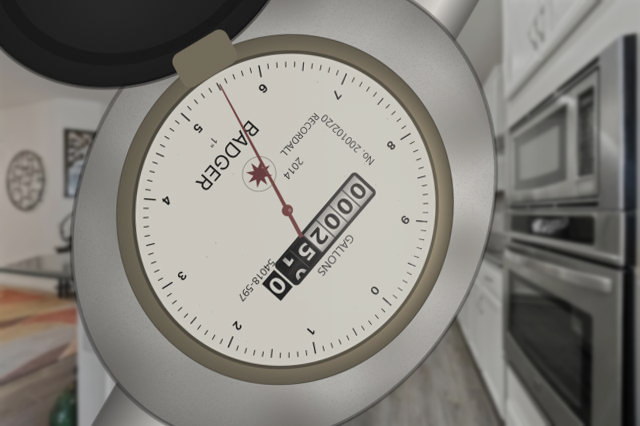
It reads 2505.5,gal
